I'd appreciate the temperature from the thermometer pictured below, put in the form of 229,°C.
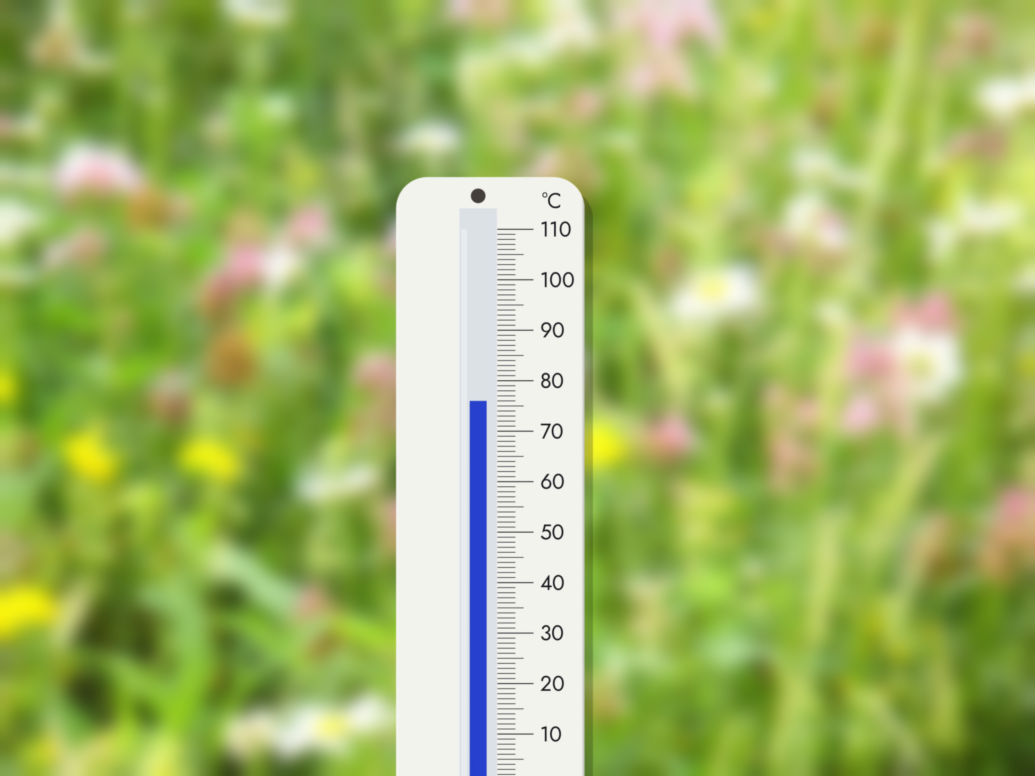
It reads 76,°C
